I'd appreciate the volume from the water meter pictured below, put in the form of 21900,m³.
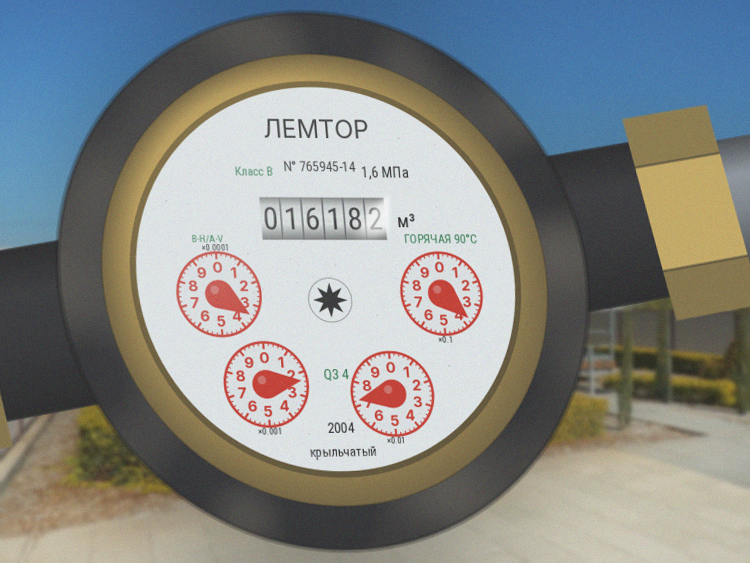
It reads 16182.3723,m³
